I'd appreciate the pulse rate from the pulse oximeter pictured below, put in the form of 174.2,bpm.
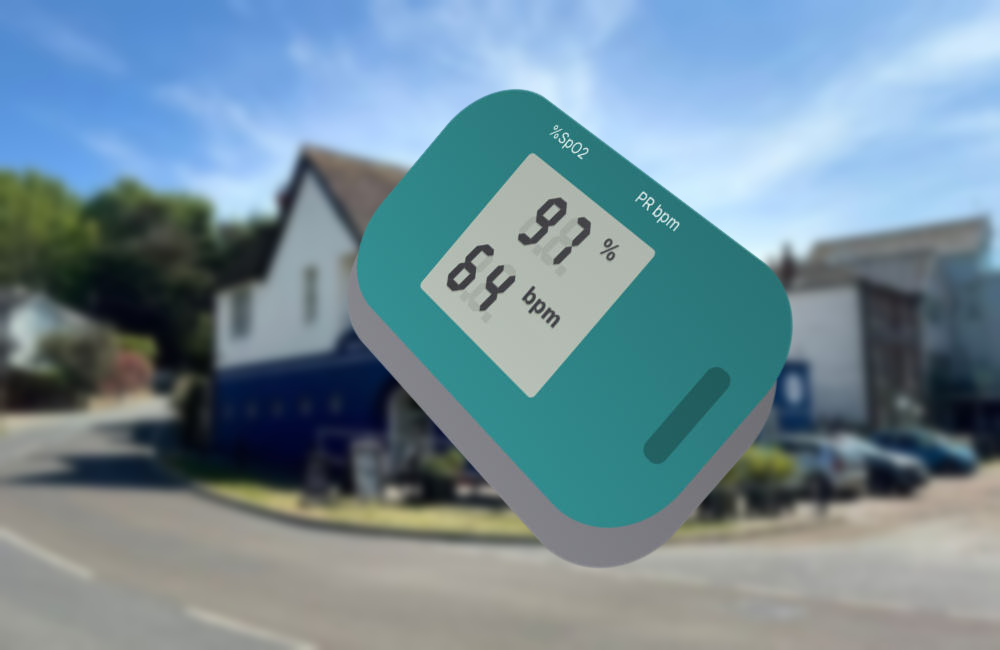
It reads 64,bpm
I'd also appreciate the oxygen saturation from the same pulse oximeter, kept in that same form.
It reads 97,%
